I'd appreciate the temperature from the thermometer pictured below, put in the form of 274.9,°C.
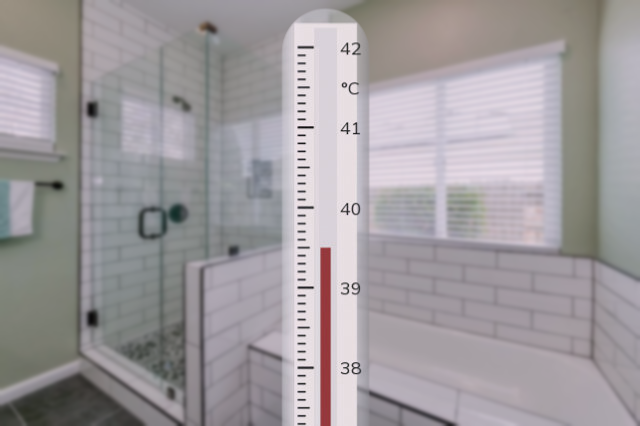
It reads 39.5,°C
